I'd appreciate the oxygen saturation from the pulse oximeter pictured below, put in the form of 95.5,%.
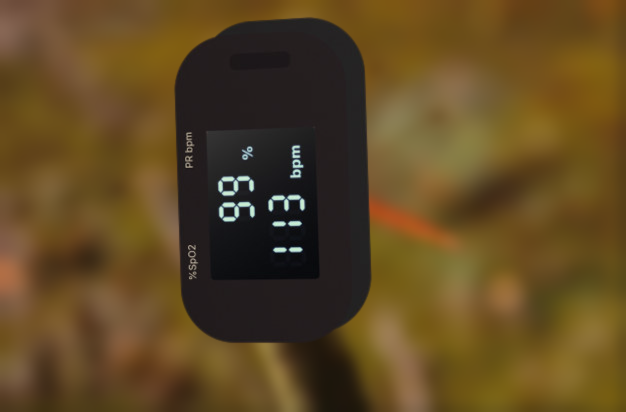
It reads 99,%
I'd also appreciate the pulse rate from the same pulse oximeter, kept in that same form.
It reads 113,bpm
